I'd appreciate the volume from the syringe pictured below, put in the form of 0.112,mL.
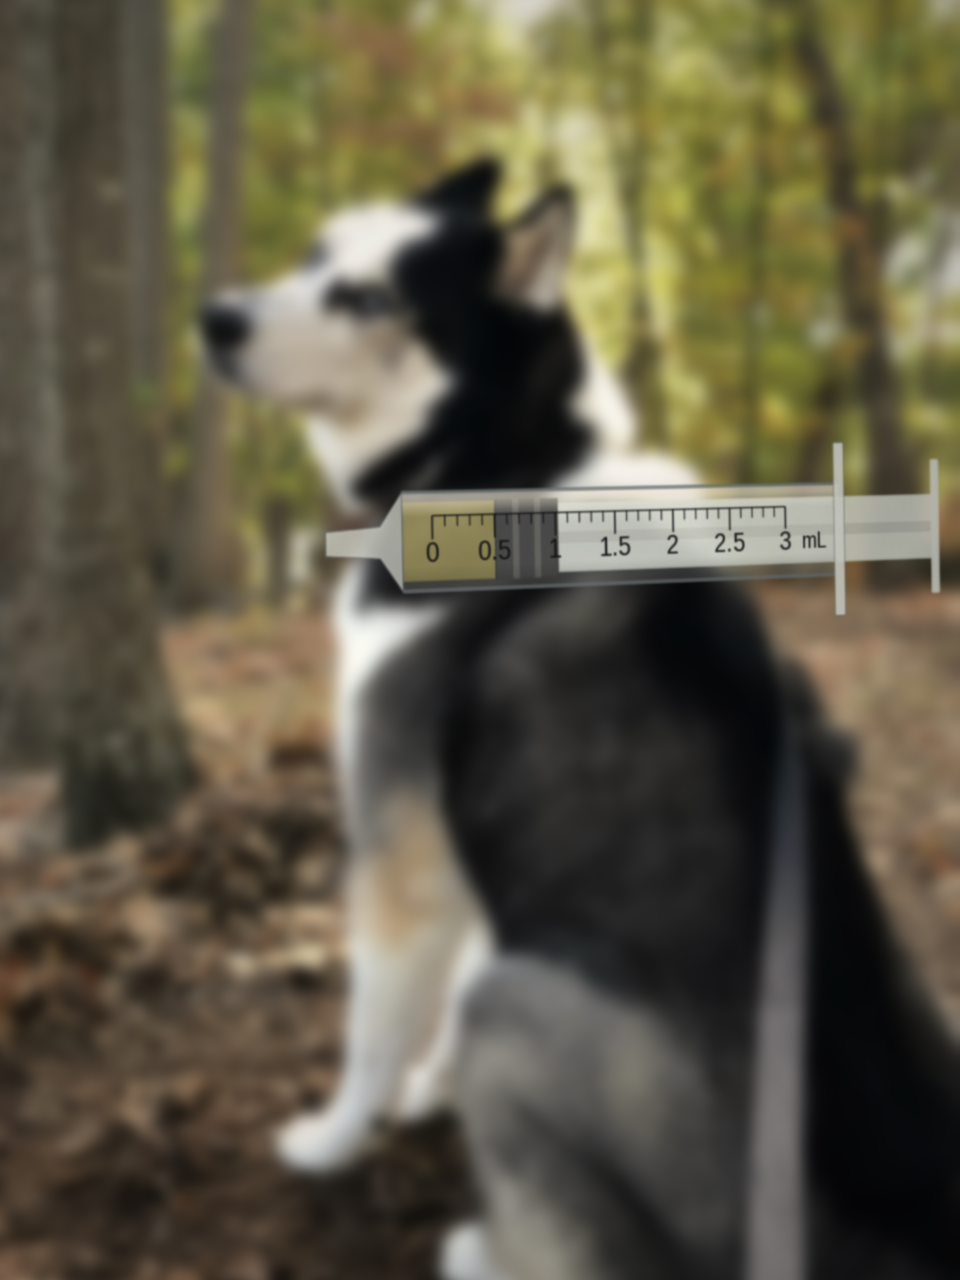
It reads 0.5,mL
